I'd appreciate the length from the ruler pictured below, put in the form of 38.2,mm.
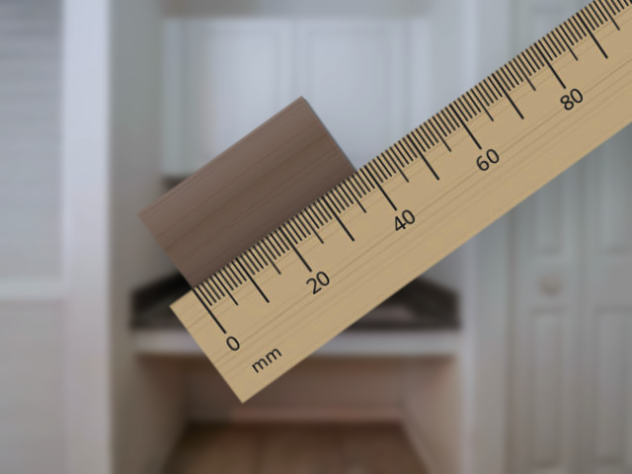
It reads 38,mm
